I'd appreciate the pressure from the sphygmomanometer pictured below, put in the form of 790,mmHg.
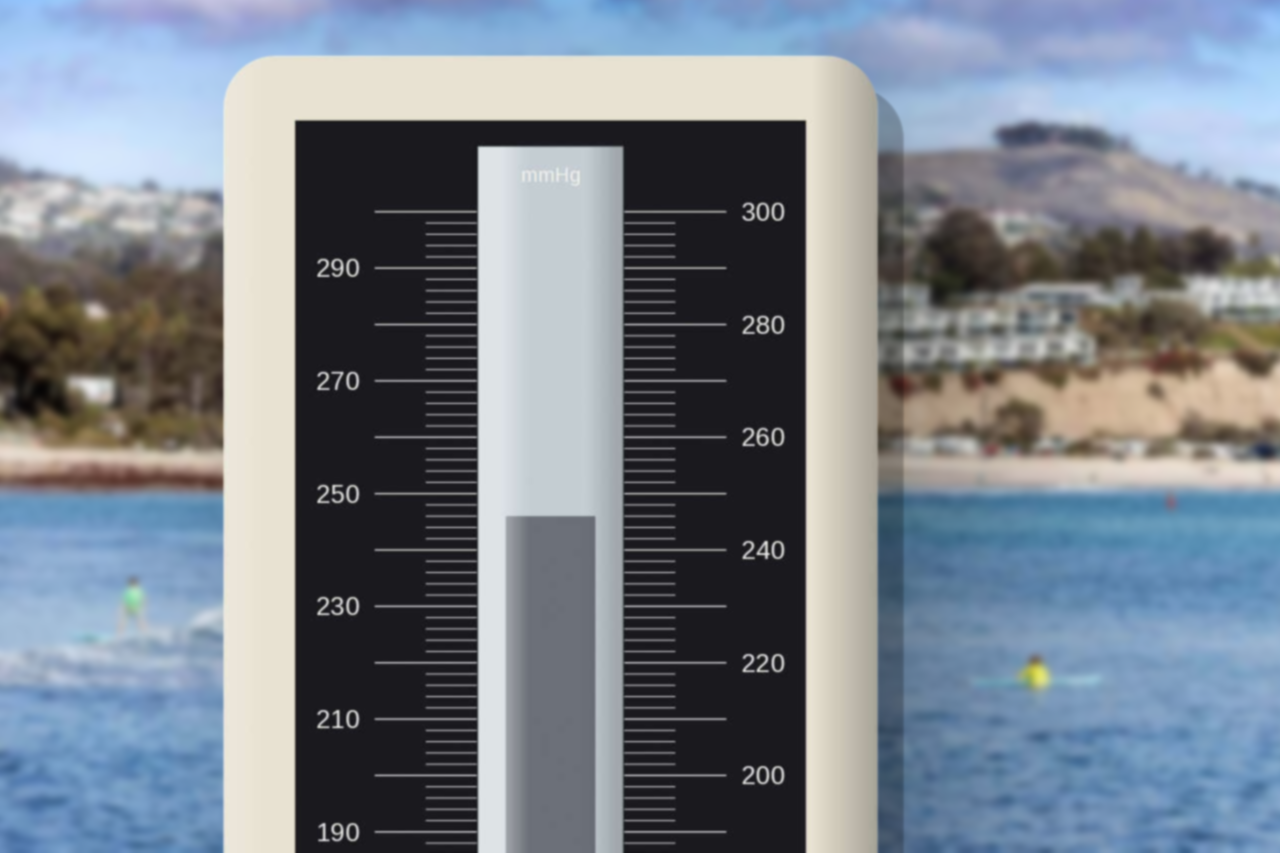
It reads 246,mmHg
